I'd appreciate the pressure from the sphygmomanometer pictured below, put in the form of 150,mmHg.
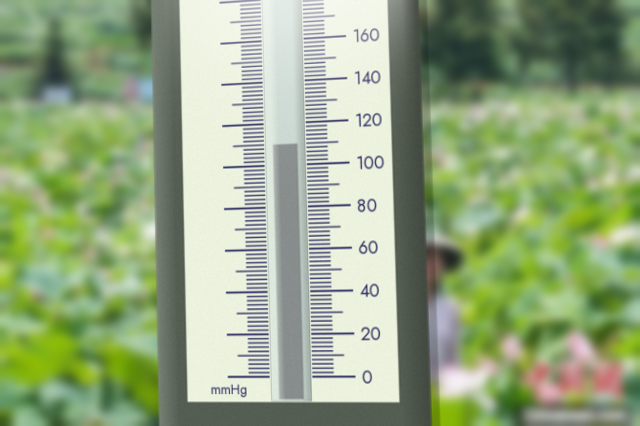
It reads 110,mmHg
